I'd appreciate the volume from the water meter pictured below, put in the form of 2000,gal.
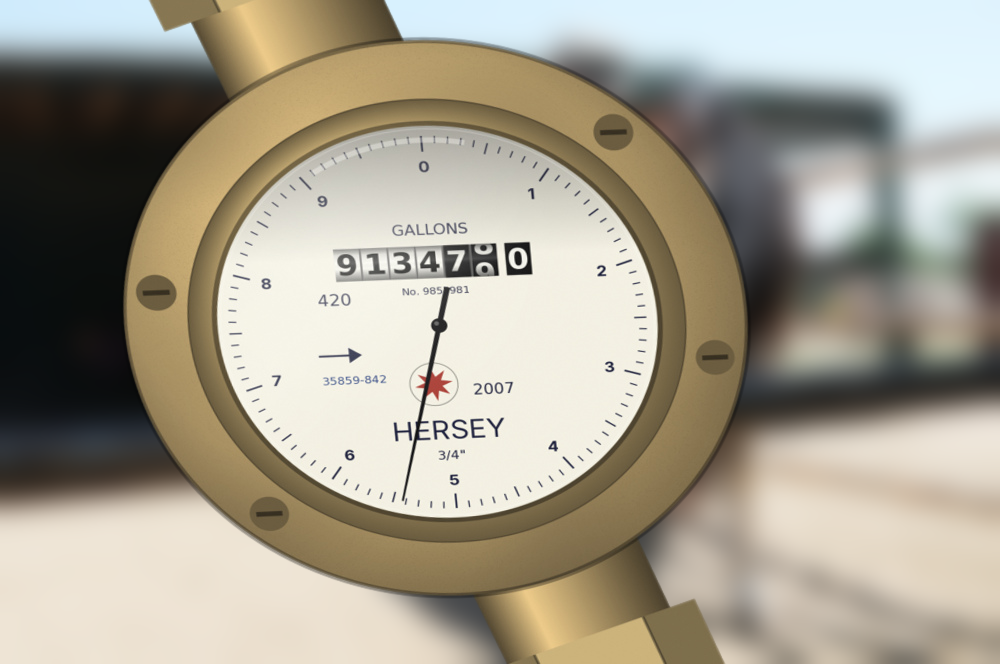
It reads 9134785.4,gal
